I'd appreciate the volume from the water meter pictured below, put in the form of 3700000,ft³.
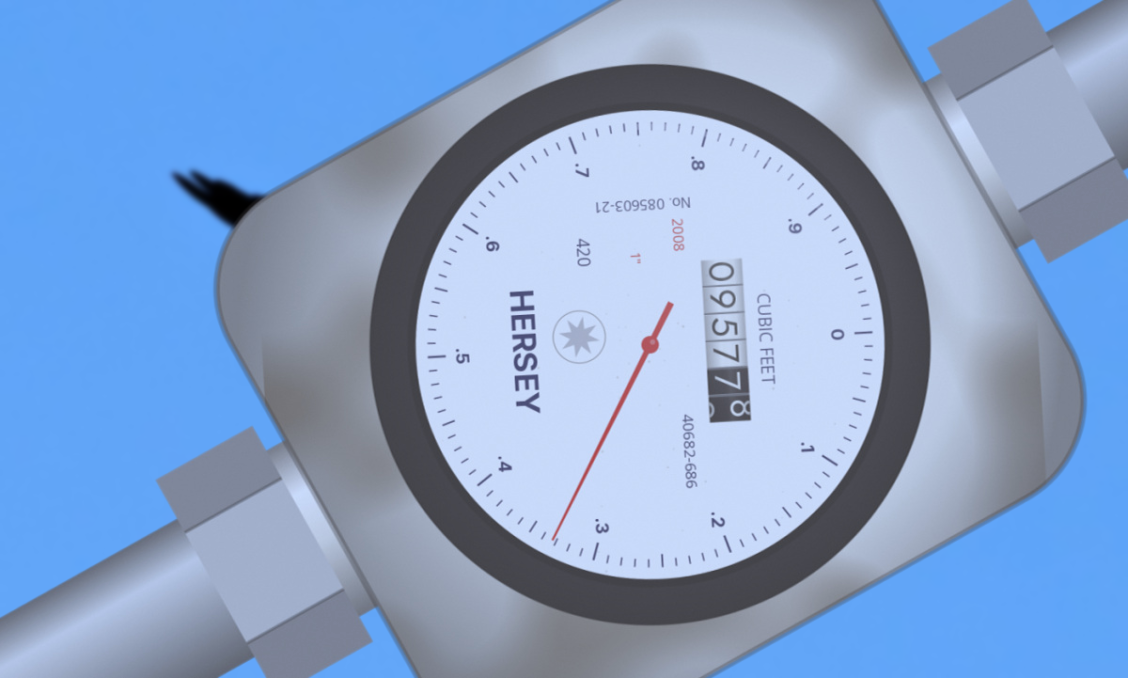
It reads 95778.33,ft³
